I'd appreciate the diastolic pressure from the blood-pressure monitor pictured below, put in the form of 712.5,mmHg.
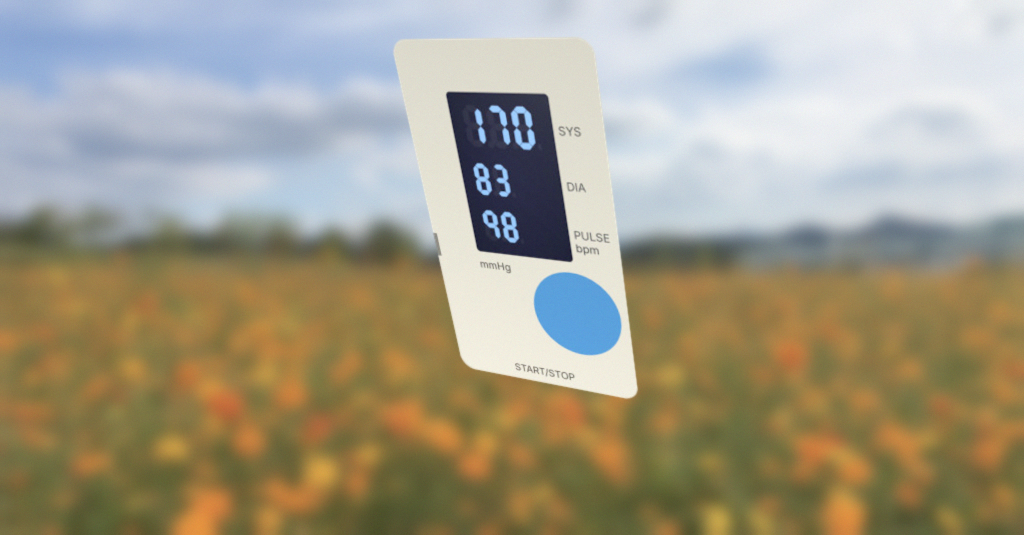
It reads 83,mmHg
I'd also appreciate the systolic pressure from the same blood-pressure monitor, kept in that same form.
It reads 170,mmHg
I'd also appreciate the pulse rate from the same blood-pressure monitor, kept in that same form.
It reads 98,bpm
